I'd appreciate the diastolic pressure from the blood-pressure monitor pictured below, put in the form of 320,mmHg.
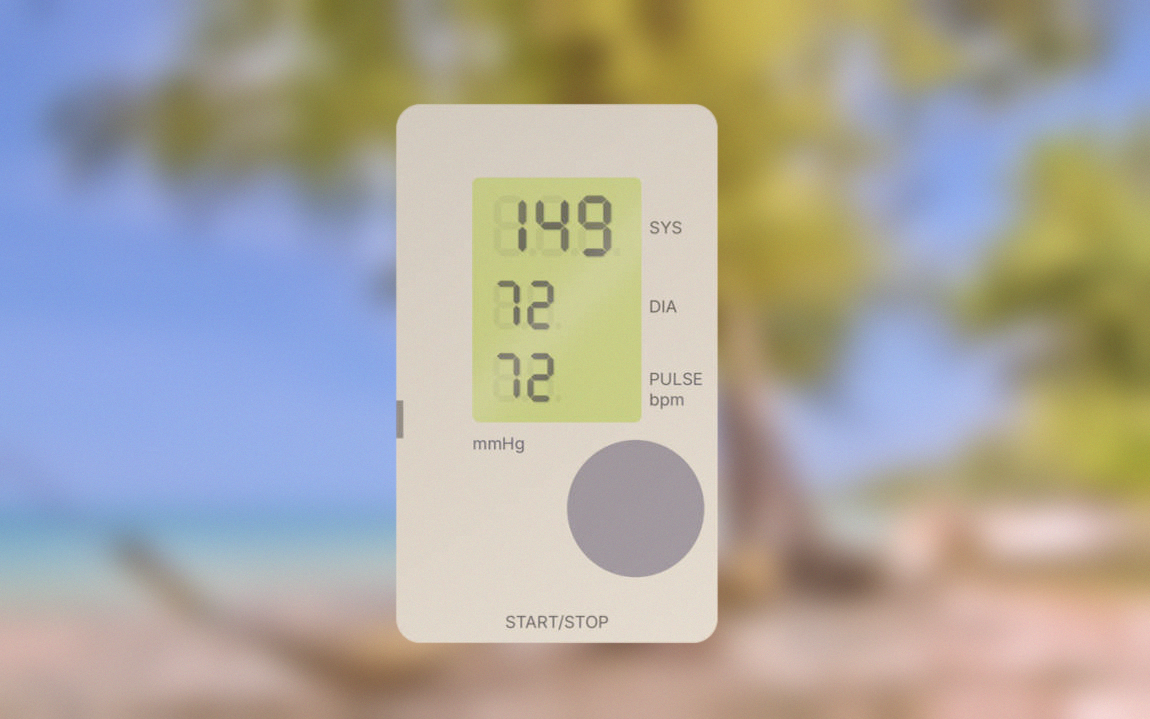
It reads 72,mmHg
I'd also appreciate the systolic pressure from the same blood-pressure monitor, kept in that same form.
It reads 149,mmHg
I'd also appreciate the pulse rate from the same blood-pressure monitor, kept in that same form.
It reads 72,bpm
